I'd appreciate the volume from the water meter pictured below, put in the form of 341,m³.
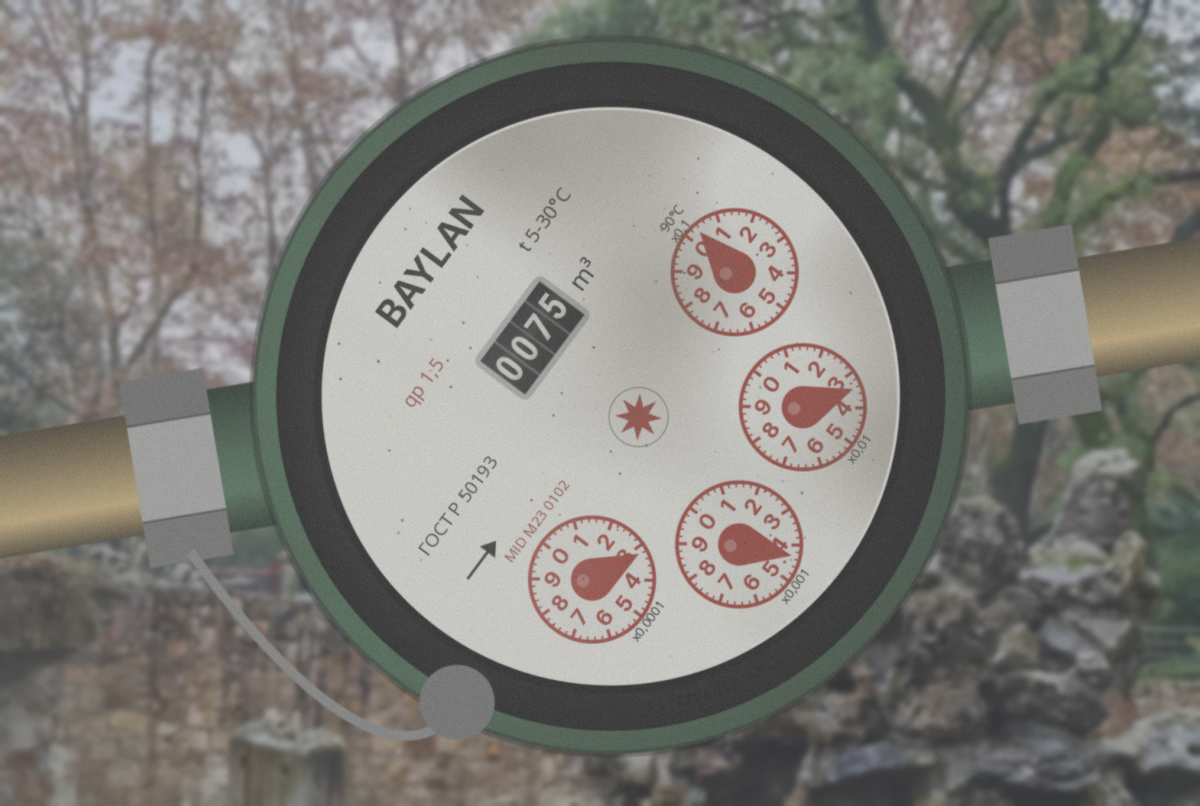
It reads 75.0343,m³
